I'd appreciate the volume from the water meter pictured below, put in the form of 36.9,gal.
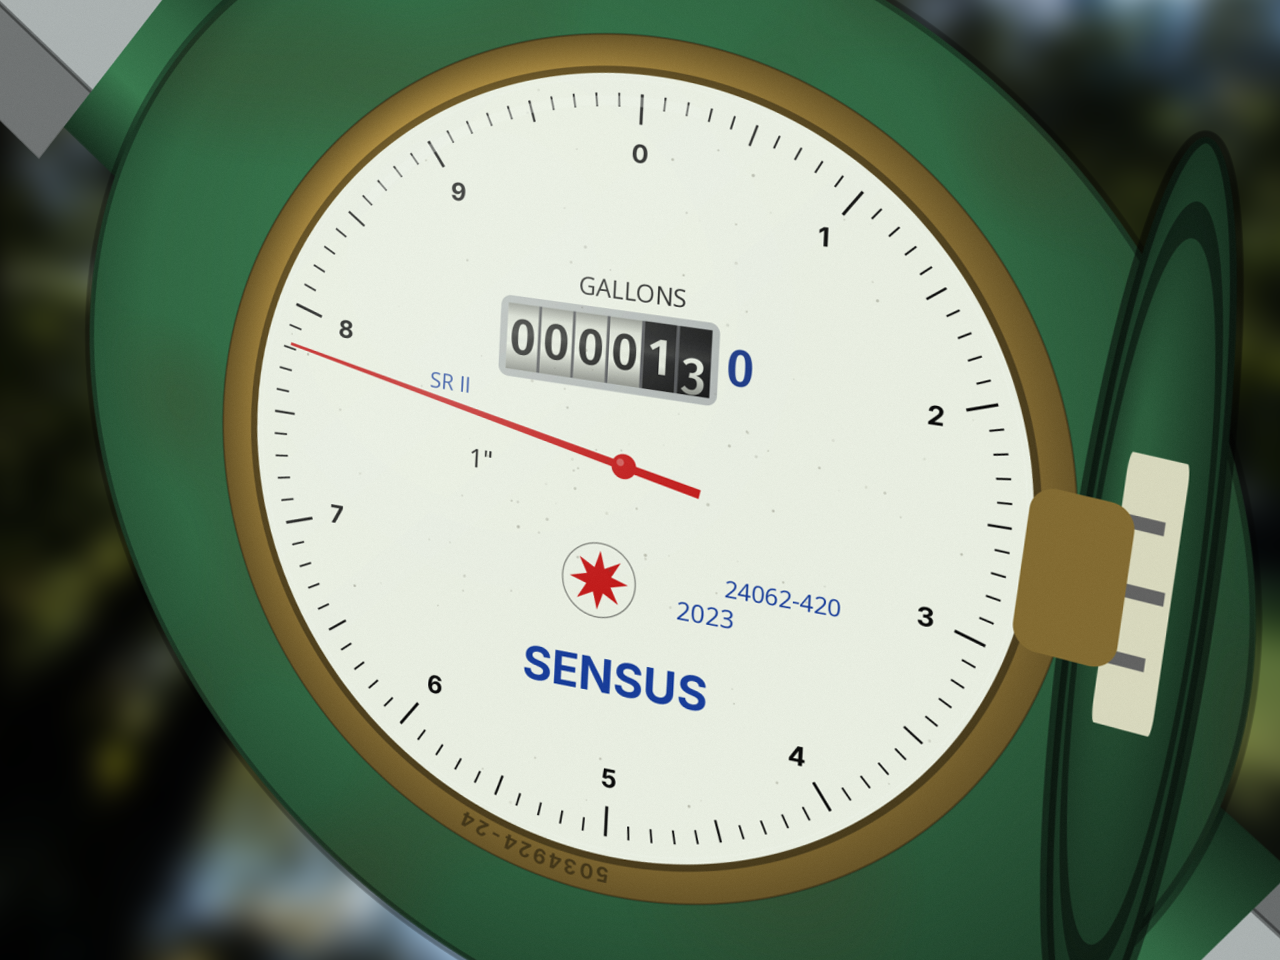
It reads 127.8,gal
